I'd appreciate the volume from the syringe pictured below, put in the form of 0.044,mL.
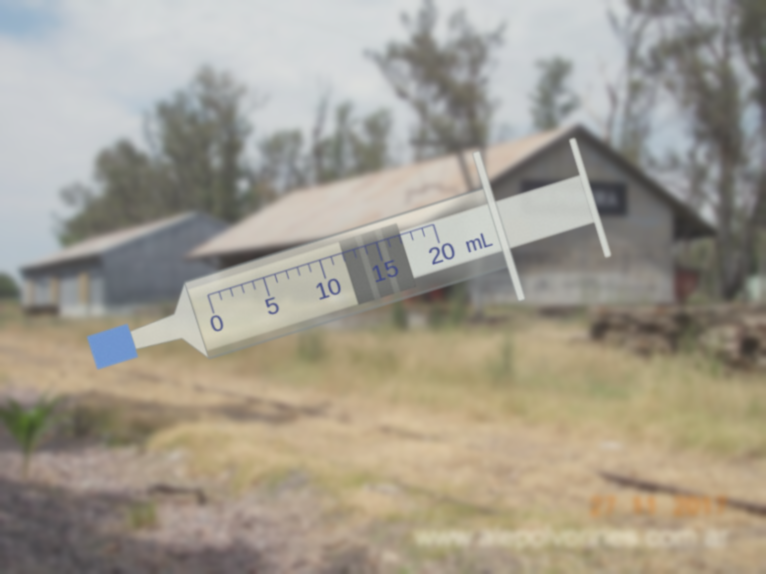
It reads 12,mL
